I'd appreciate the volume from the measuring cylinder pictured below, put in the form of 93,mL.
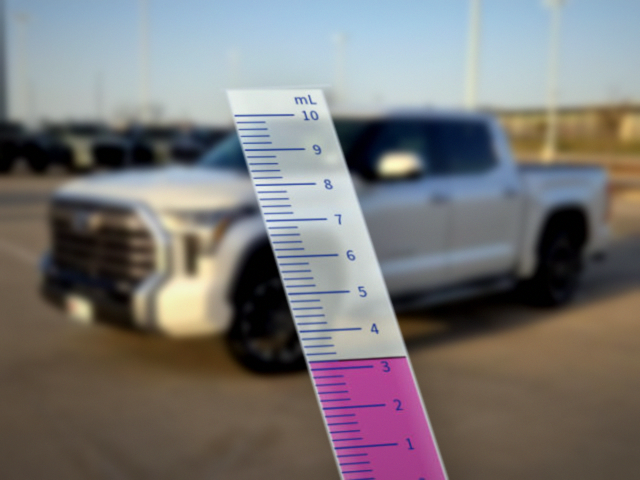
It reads 3.2,mL
